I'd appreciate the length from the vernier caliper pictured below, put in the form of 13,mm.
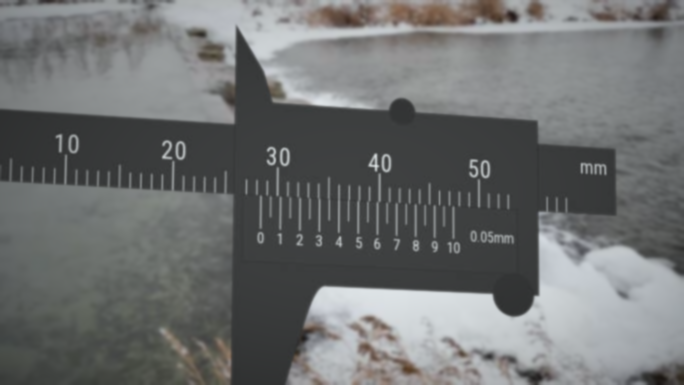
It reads 28.4,mm
